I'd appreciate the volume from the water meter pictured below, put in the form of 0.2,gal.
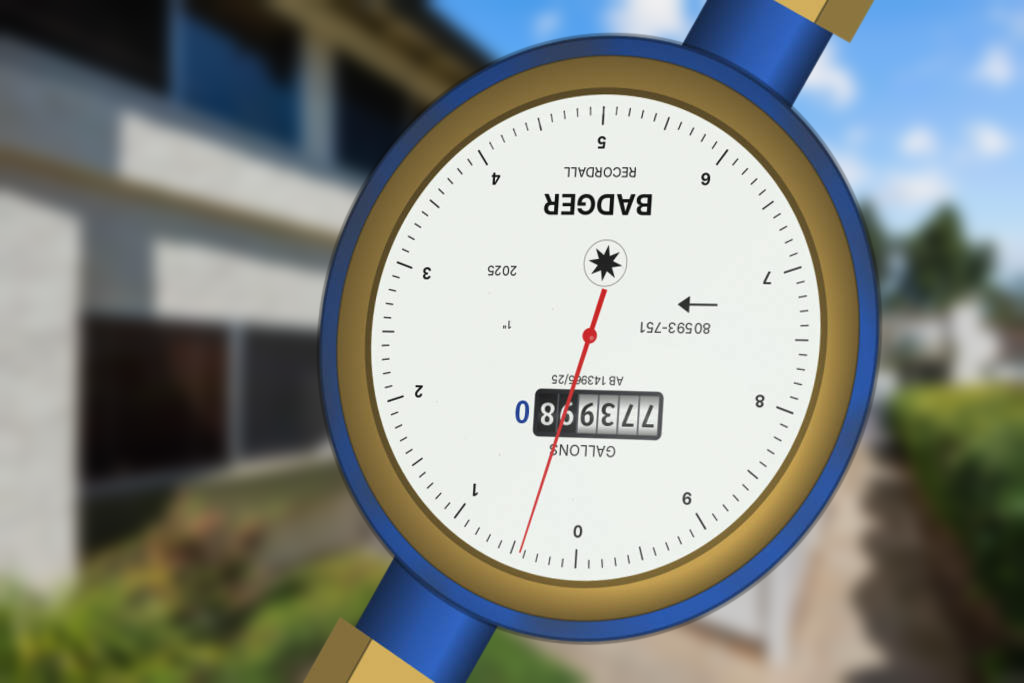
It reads 7739980.4,gal
